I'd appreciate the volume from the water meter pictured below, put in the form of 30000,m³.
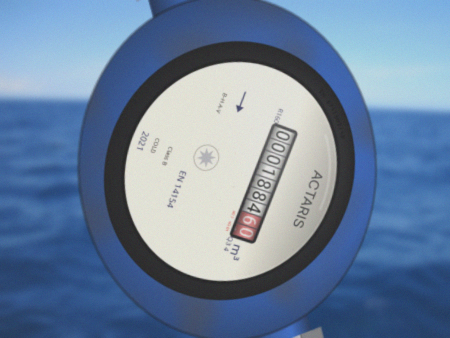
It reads 1884.60,m³
